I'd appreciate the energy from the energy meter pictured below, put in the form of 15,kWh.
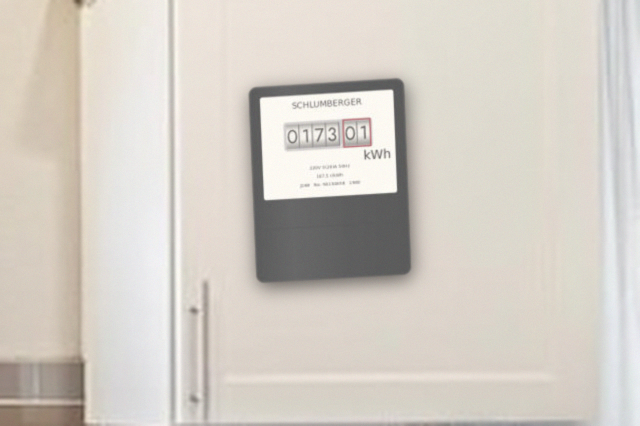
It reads 173.01,kWh
